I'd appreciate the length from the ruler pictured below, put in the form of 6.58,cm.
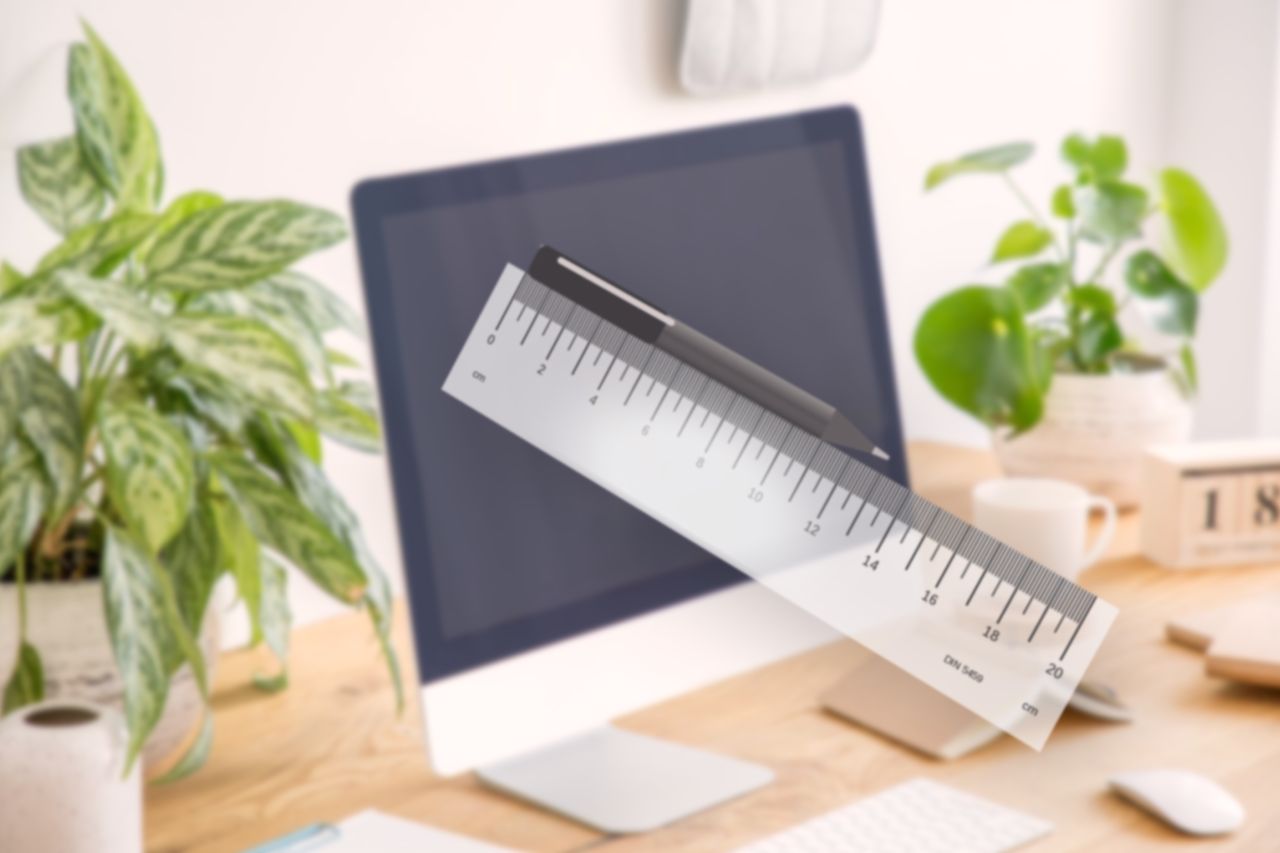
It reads 13,cm
